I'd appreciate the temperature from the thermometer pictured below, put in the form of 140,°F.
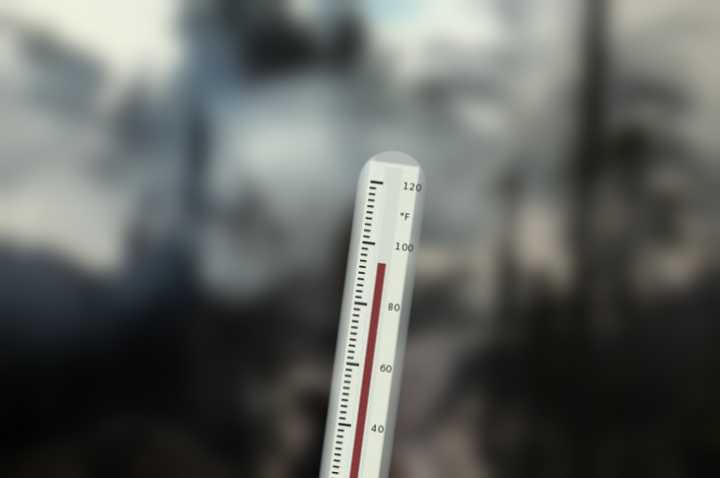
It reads 94,°F
